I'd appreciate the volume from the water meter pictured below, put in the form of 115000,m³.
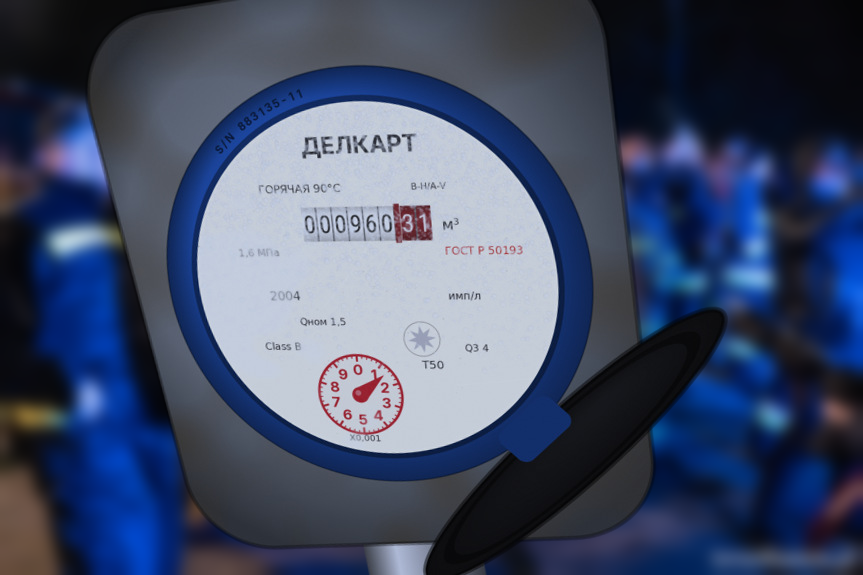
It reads 960.311,m³
